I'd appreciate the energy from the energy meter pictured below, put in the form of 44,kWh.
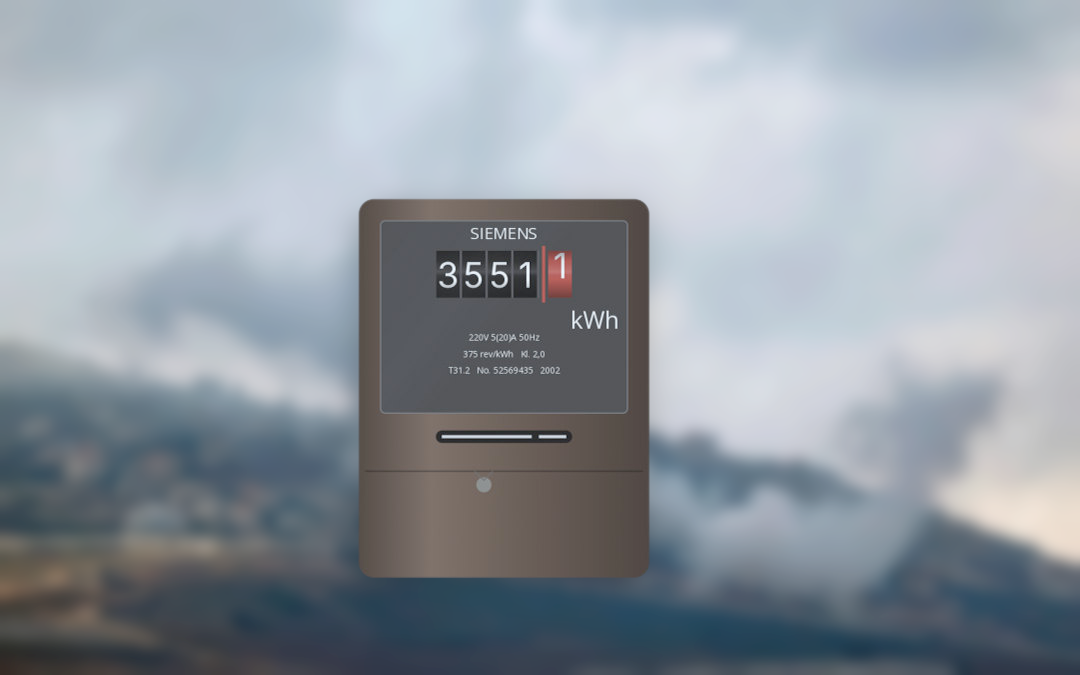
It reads 3551.1,kWh
